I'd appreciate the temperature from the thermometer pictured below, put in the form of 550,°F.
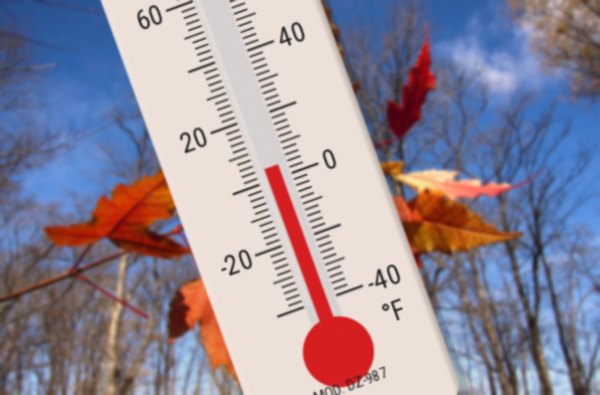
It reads 4,°F
